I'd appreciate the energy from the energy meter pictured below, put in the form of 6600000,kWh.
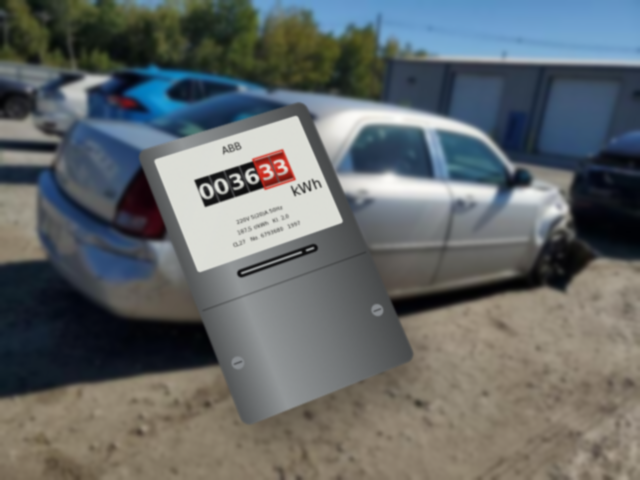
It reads 36.33,kWh
